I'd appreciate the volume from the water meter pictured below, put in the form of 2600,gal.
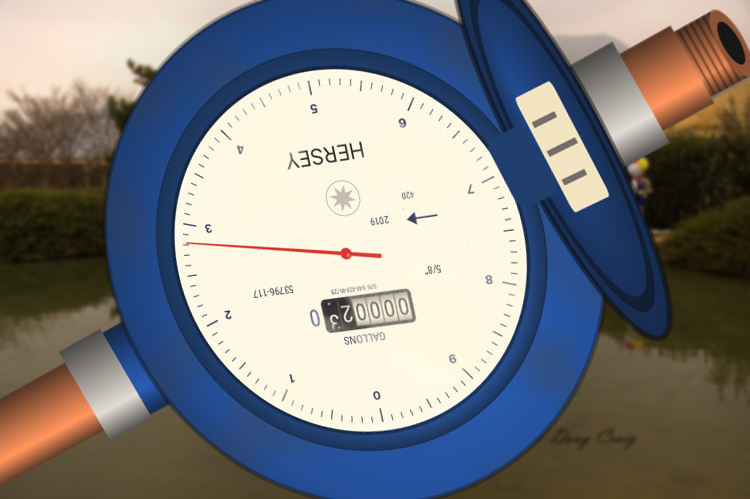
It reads 232.8,gal
